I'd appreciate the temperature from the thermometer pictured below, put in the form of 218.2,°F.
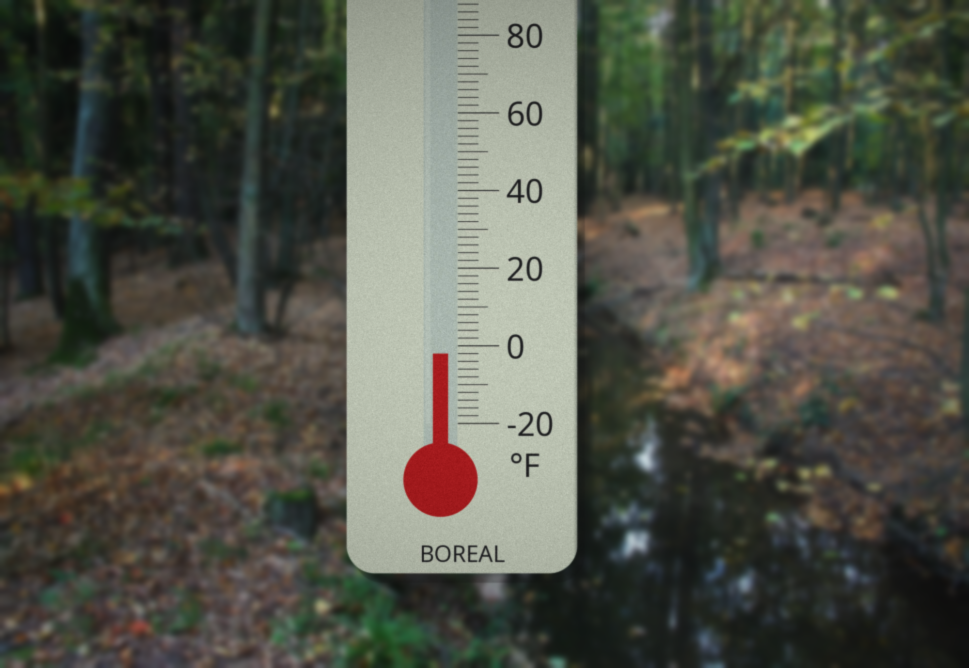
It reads -2,°F
